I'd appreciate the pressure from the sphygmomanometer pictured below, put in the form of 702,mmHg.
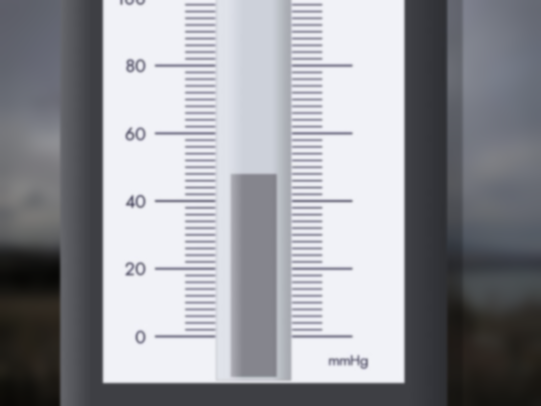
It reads 48,mmHg
